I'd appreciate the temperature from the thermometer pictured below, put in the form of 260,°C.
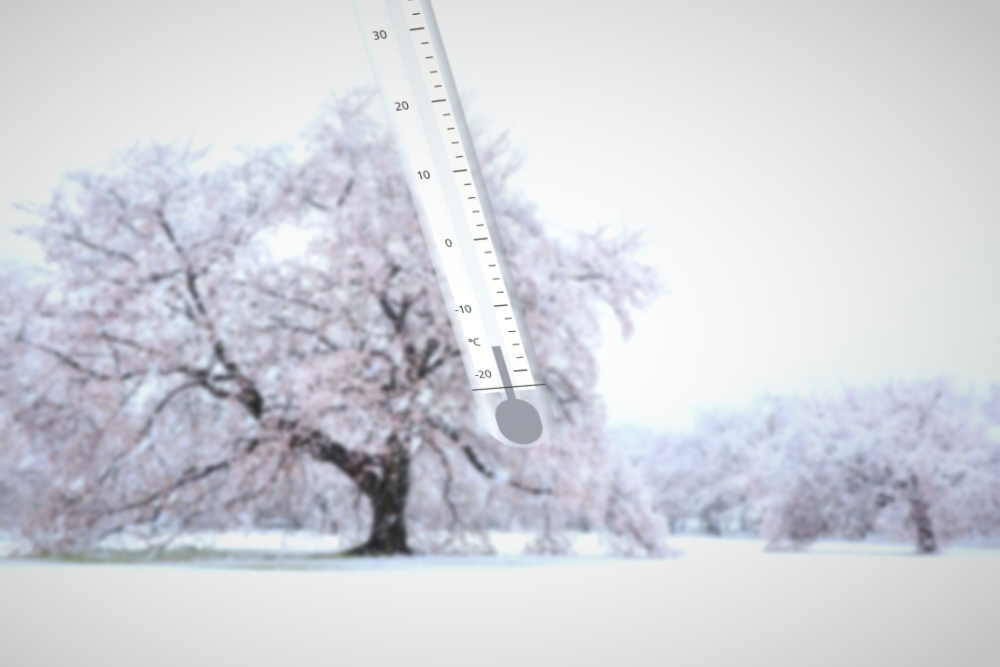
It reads -16,°C
